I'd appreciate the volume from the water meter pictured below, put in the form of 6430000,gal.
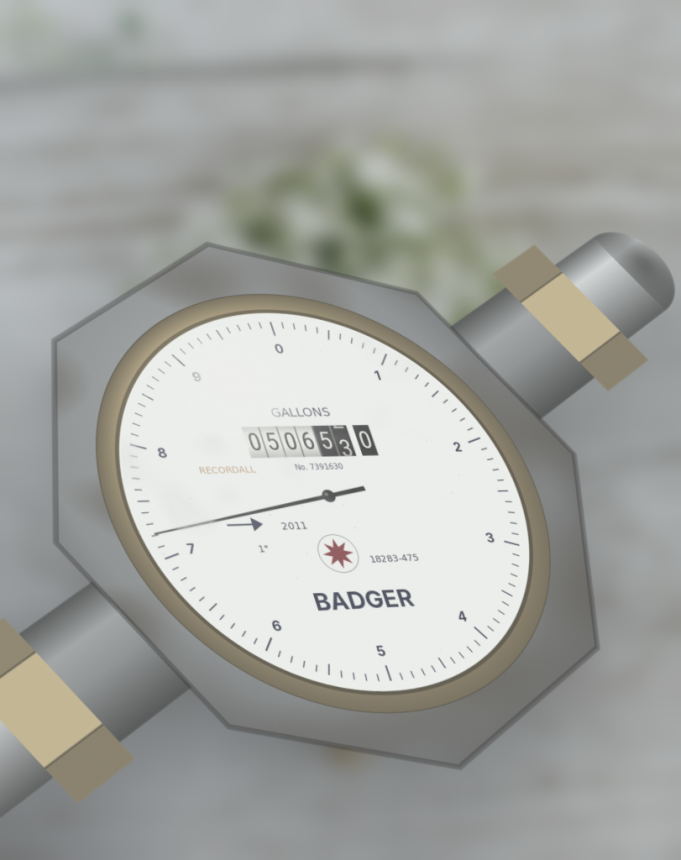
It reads 506527.2,gal
